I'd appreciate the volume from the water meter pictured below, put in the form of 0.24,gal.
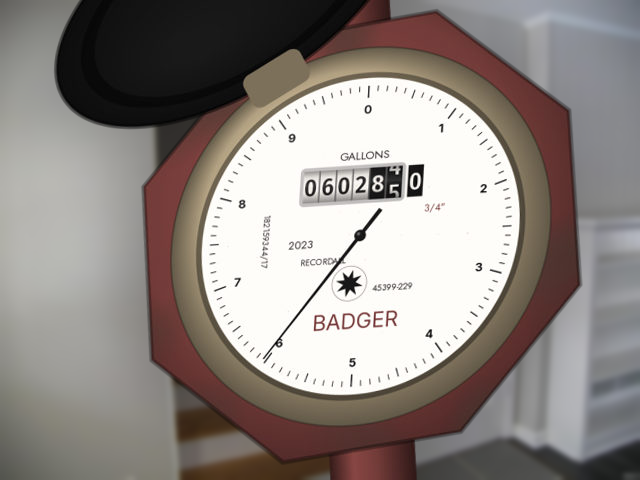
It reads 602846.0,gal
